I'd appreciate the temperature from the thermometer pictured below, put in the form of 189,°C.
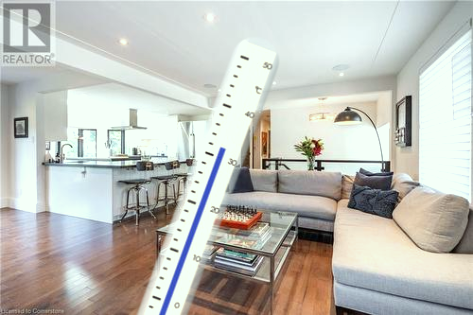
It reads 32,°C
